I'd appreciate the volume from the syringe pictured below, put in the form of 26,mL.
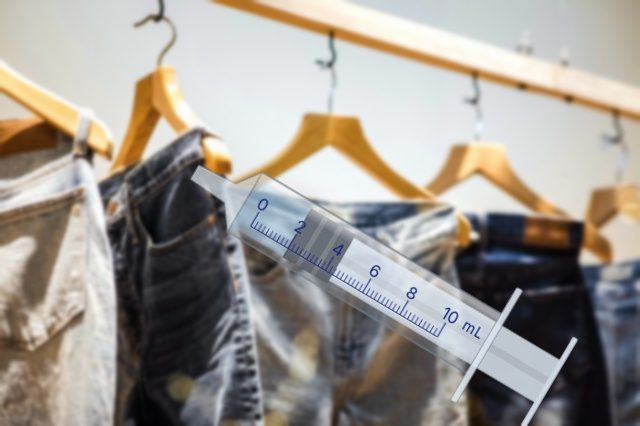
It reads 2,mL
